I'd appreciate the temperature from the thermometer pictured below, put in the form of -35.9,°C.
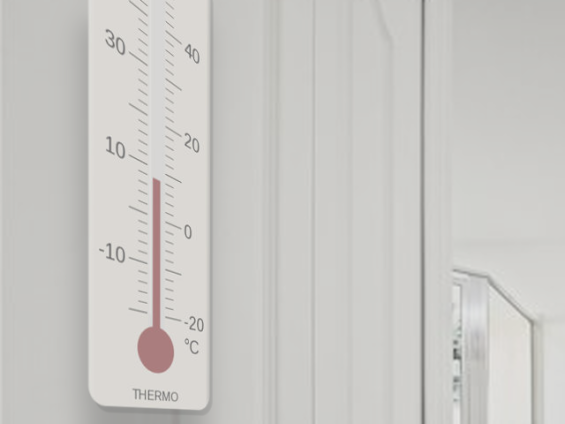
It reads 8,°C
